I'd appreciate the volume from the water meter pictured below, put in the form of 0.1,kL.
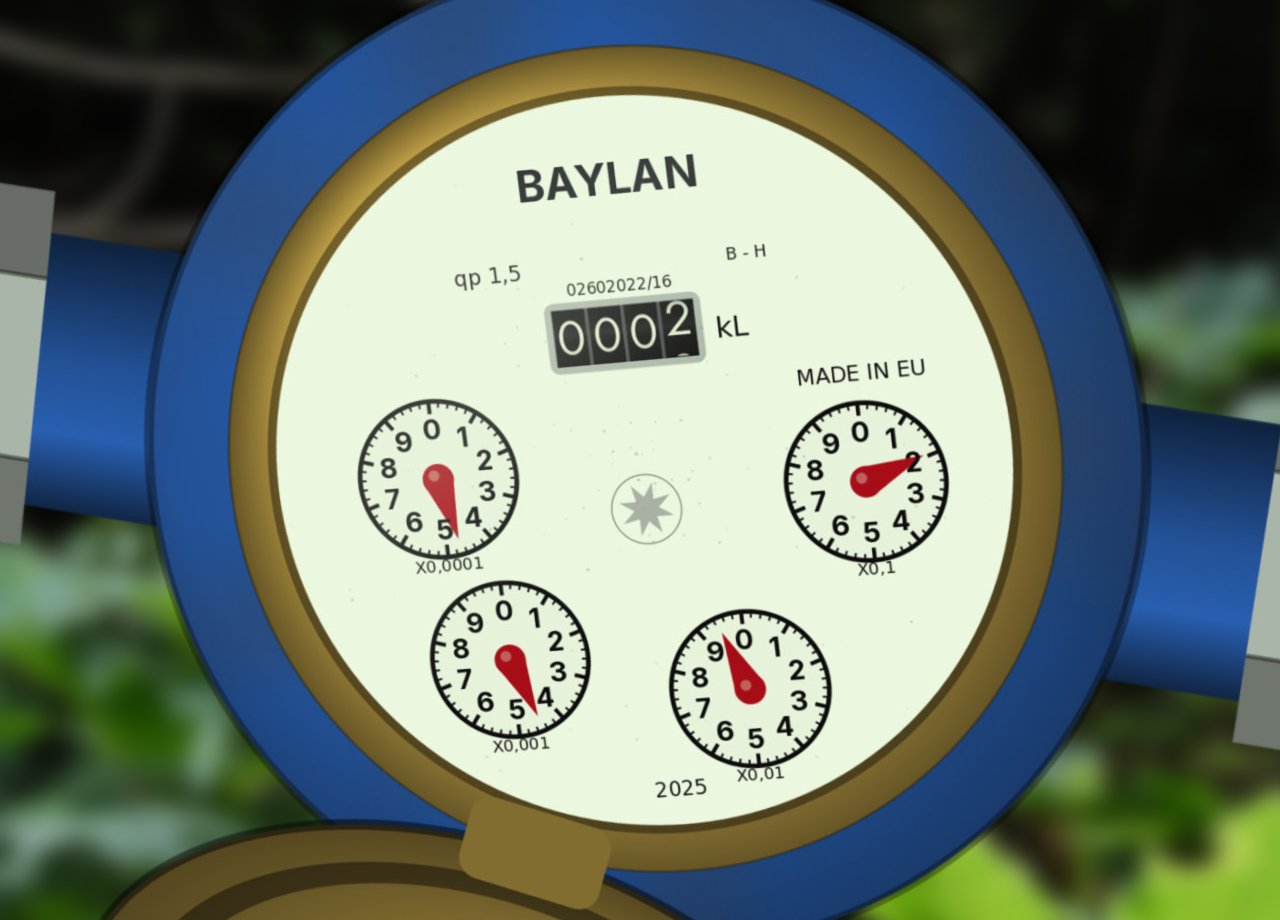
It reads 2.1944,kL
